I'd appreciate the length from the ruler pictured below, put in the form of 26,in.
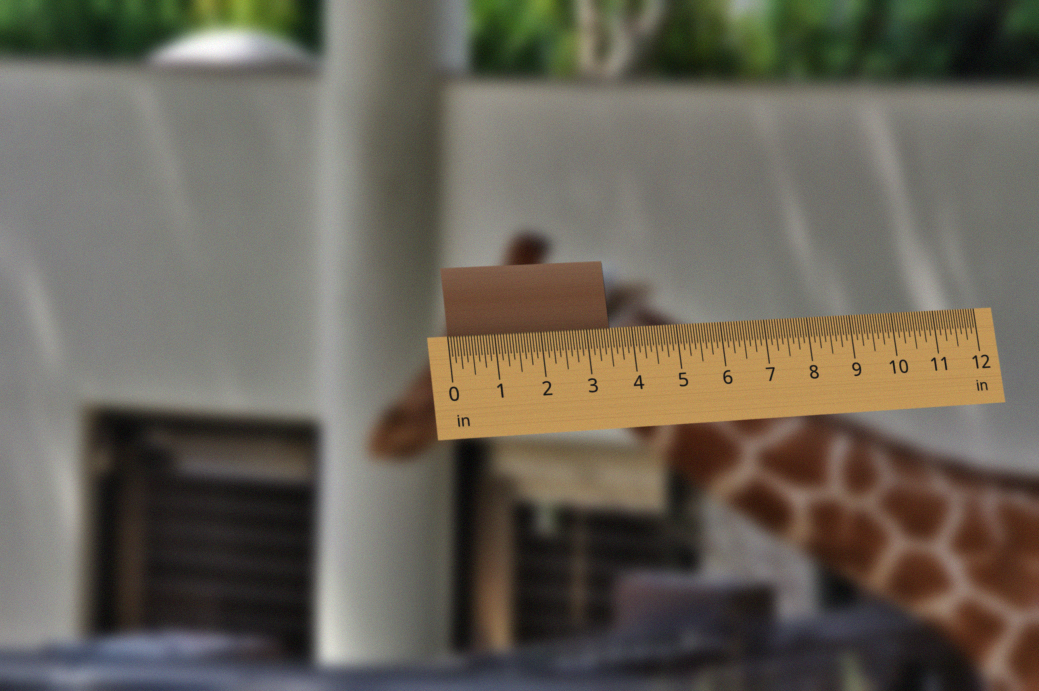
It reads 3.5,in
